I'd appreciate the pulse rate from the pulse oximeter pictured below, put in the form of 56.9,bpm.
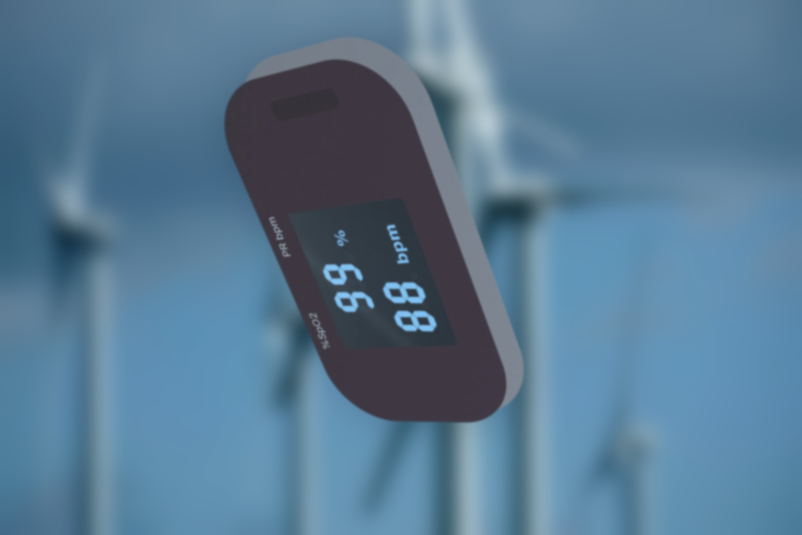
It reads 88,bpm
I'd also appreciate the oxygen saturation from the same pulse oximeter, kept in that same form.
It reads 99,%
